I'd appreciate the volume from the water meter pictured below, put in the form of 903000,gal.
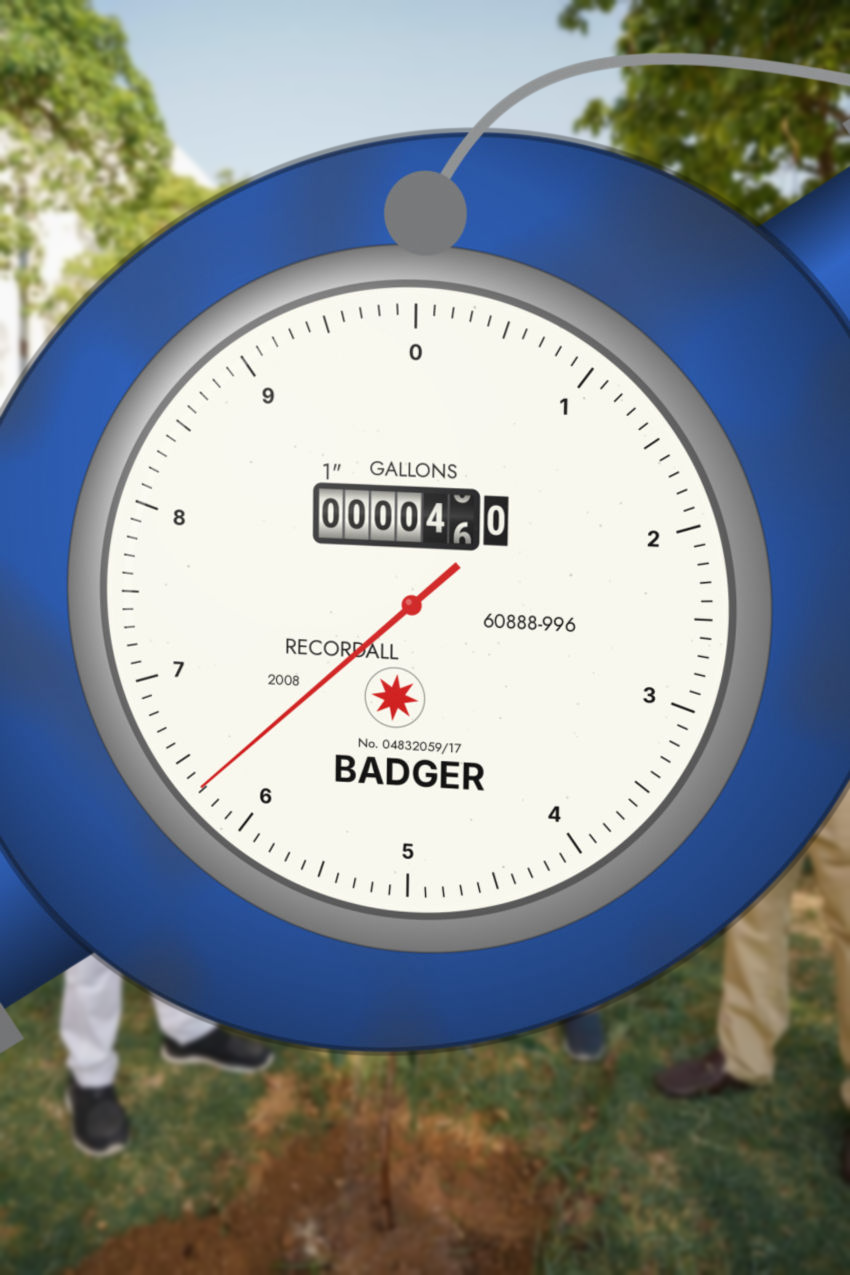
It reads 456.3,gal
